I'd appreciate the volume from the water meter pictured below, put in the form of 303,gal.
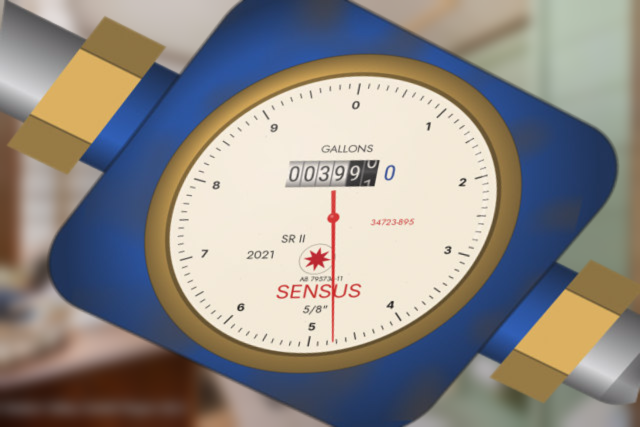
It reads 39904.7,gal
